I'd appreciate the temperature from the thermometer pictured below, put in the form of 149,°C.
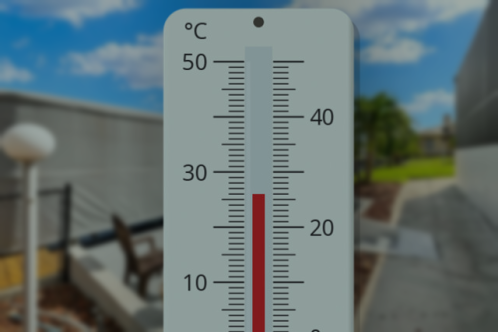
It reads 26,°C
